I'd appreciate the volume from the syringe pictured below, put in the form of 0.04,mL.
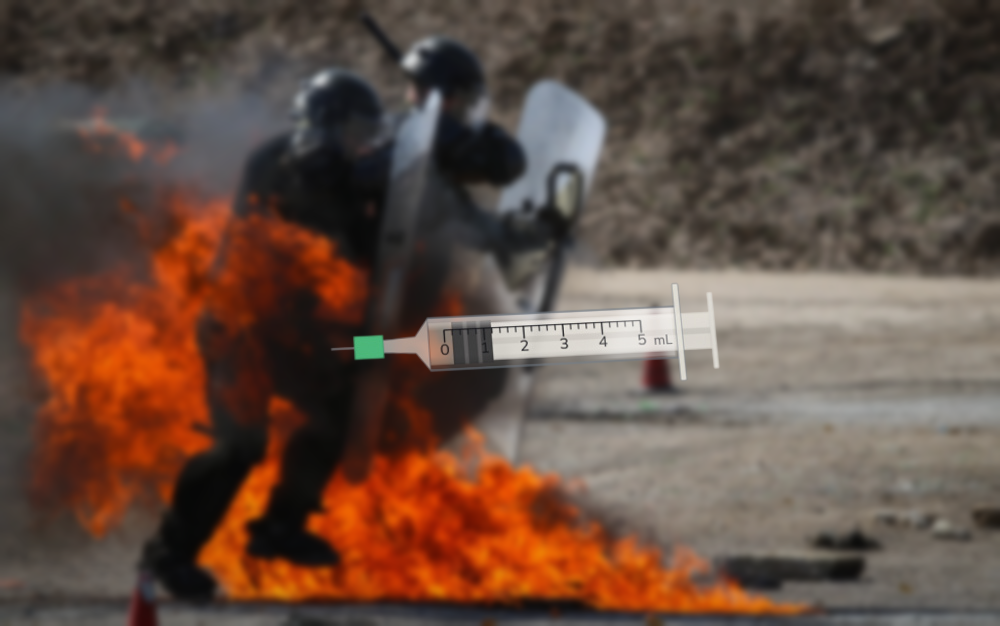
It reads 0.2,mL
